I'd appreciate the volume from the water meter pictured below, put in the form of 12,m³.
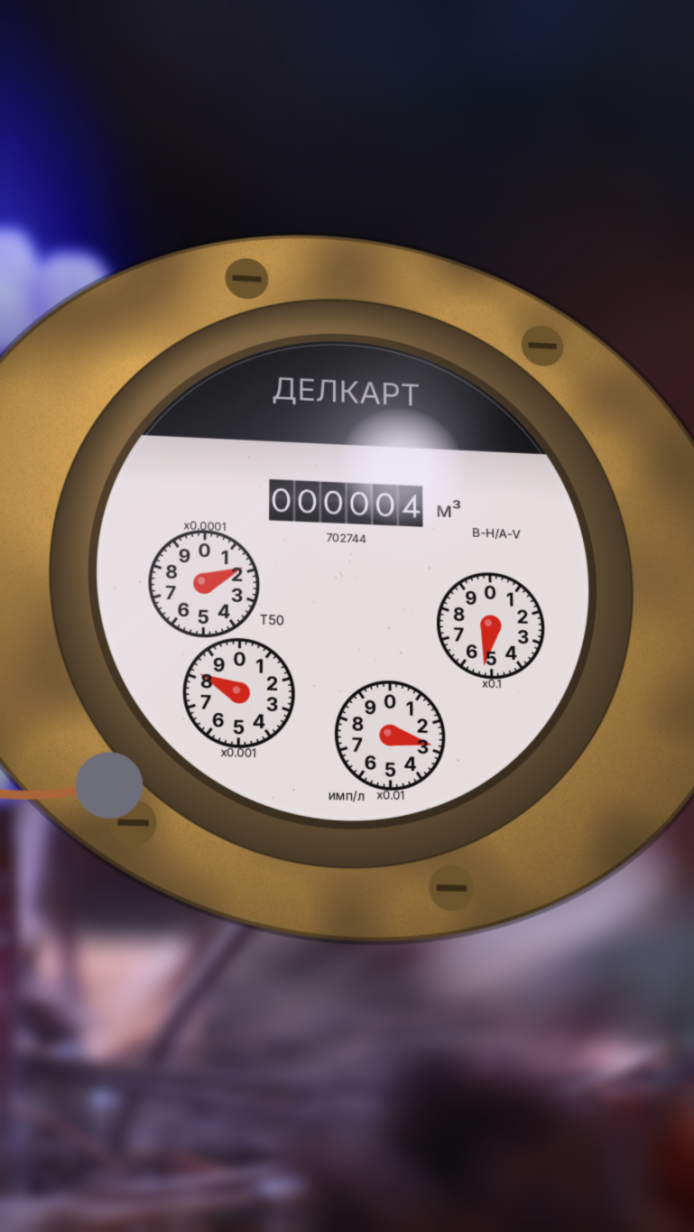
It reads 4.5281,m³
